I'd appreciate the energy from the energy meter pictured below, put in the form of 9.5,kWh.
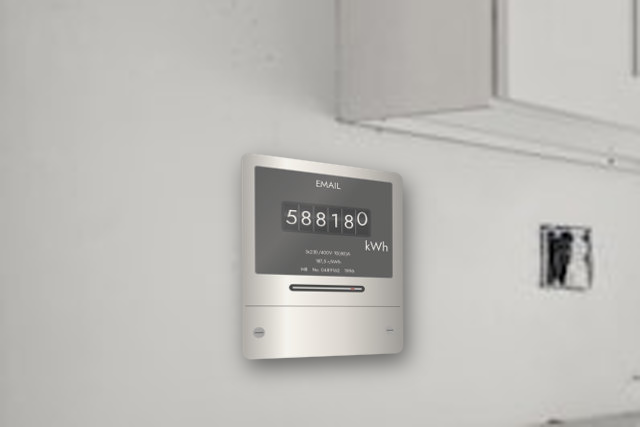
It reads 588180,kWh
